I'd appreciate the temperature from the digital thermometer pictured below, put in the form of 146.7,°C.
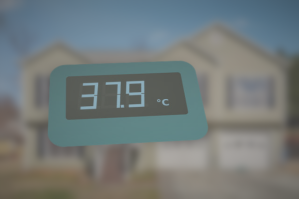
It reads 37.9,°C
